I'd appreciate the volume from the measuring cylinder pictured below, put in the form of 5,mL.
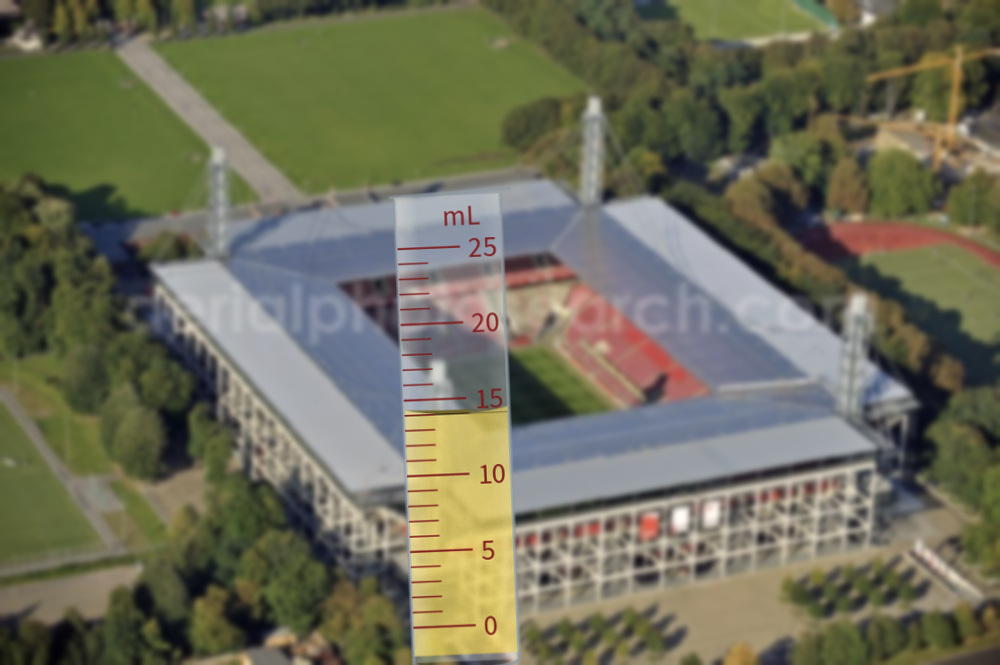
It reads 14,mL
